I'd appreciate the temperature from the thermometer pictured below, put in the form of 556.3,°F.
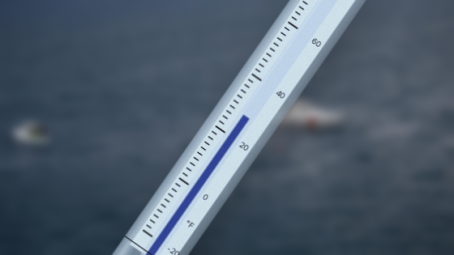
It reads 28,°F
